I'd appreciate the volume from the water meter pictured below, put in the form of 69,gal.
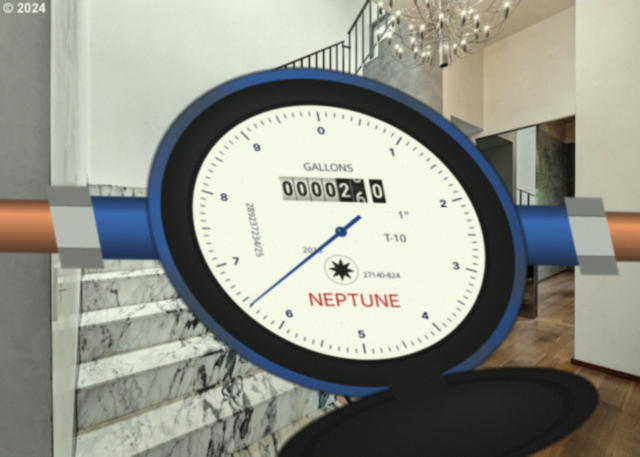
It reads 256.4,gal
